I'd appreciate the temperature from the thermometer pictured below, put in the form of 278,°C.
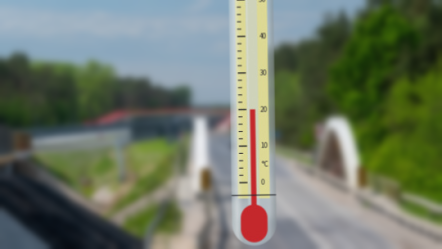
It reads 20,°C
